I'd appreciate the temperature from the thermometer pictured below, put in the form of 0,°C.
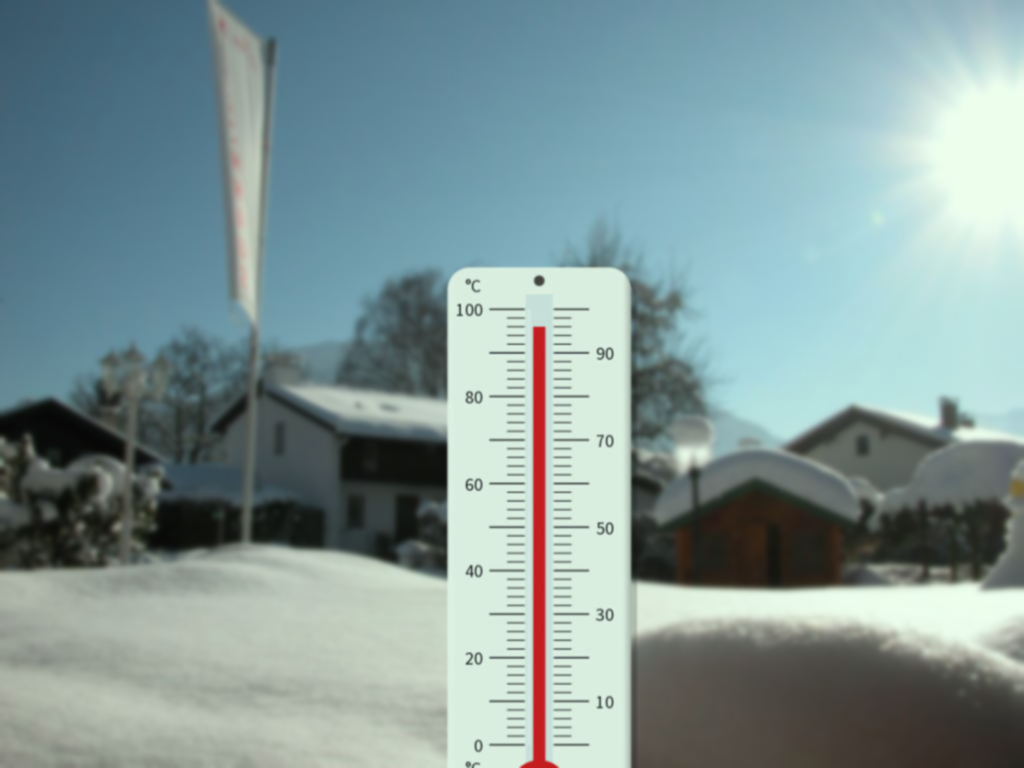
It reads 96,°C
